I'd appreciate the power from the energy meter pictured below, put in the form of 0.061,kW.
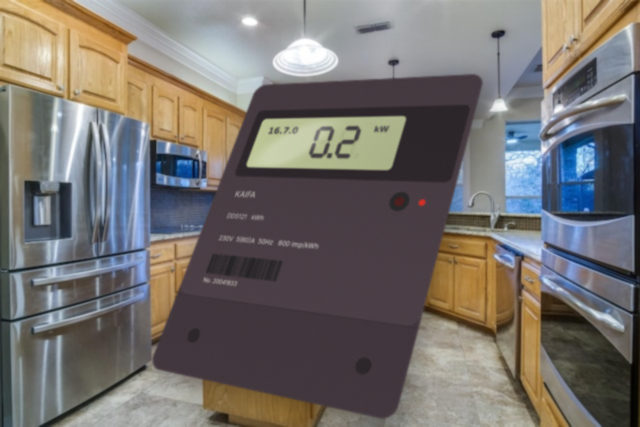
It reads 0.2,kW
